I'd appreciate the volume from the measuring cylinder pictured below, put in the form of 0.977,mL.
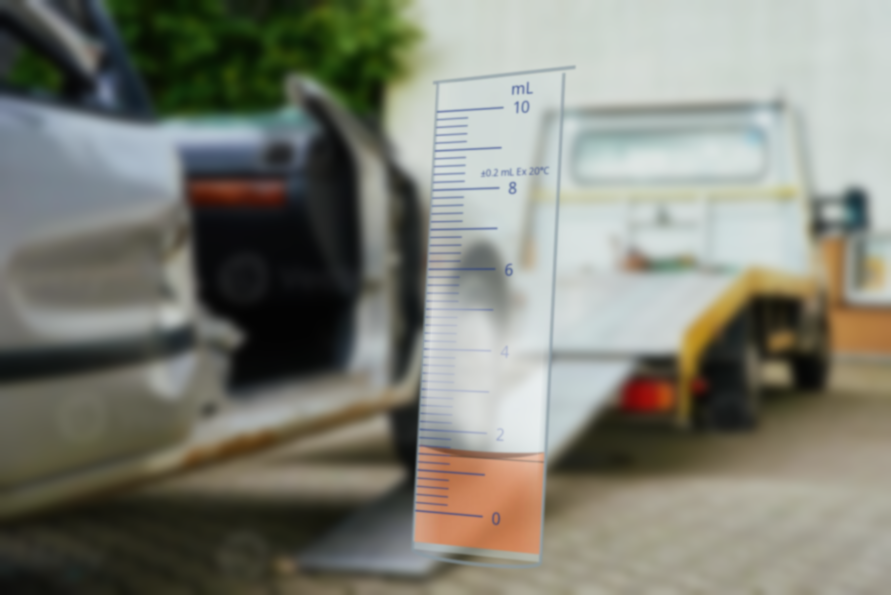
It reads 1.4,mL
